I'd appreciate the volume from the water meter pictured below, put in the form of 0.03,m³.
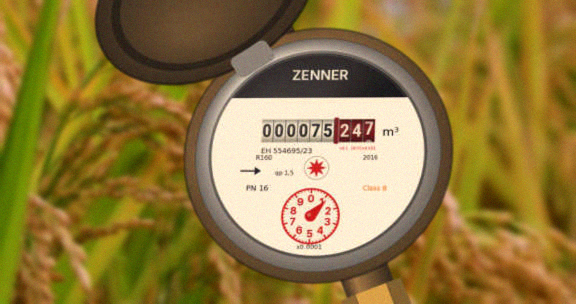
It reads 75.2471,m³
